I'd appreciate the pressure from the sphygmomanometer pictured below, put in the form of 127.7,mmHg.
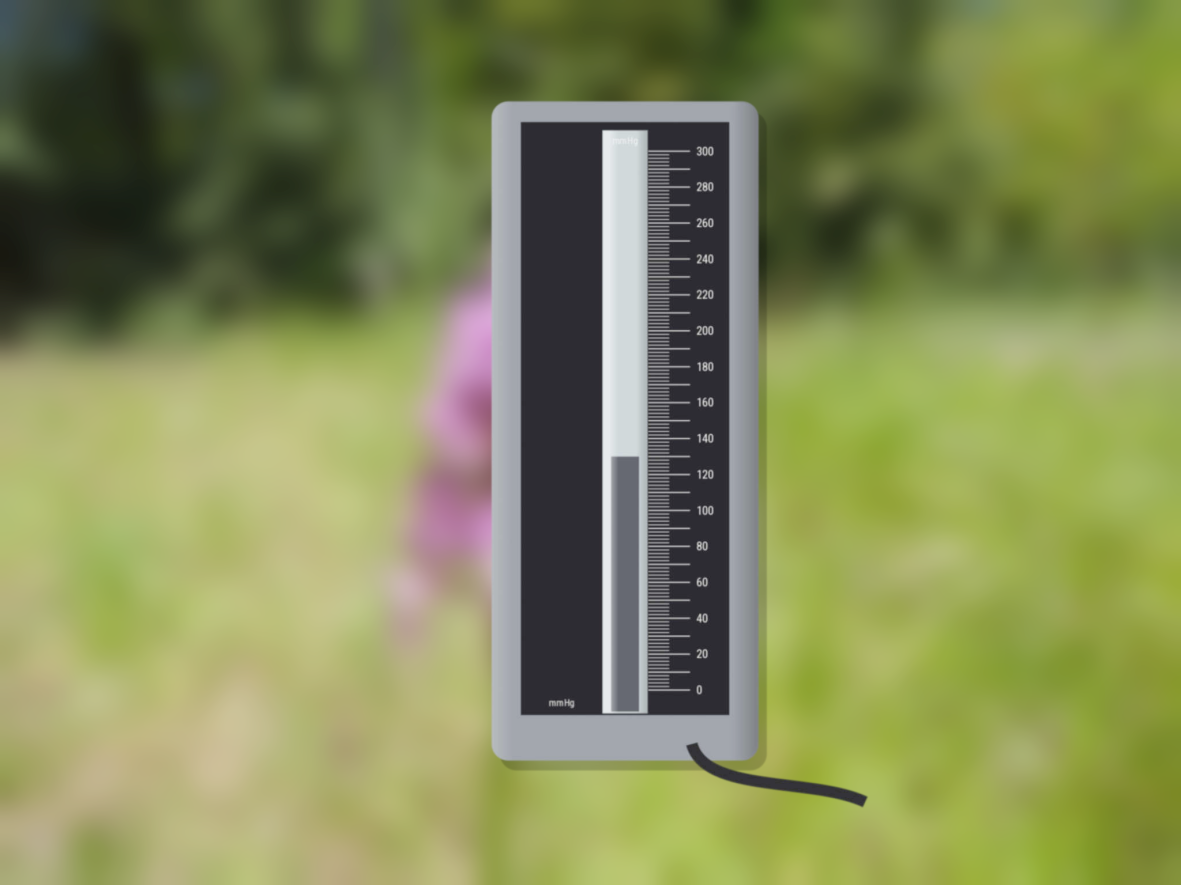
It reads 130,mmHg
